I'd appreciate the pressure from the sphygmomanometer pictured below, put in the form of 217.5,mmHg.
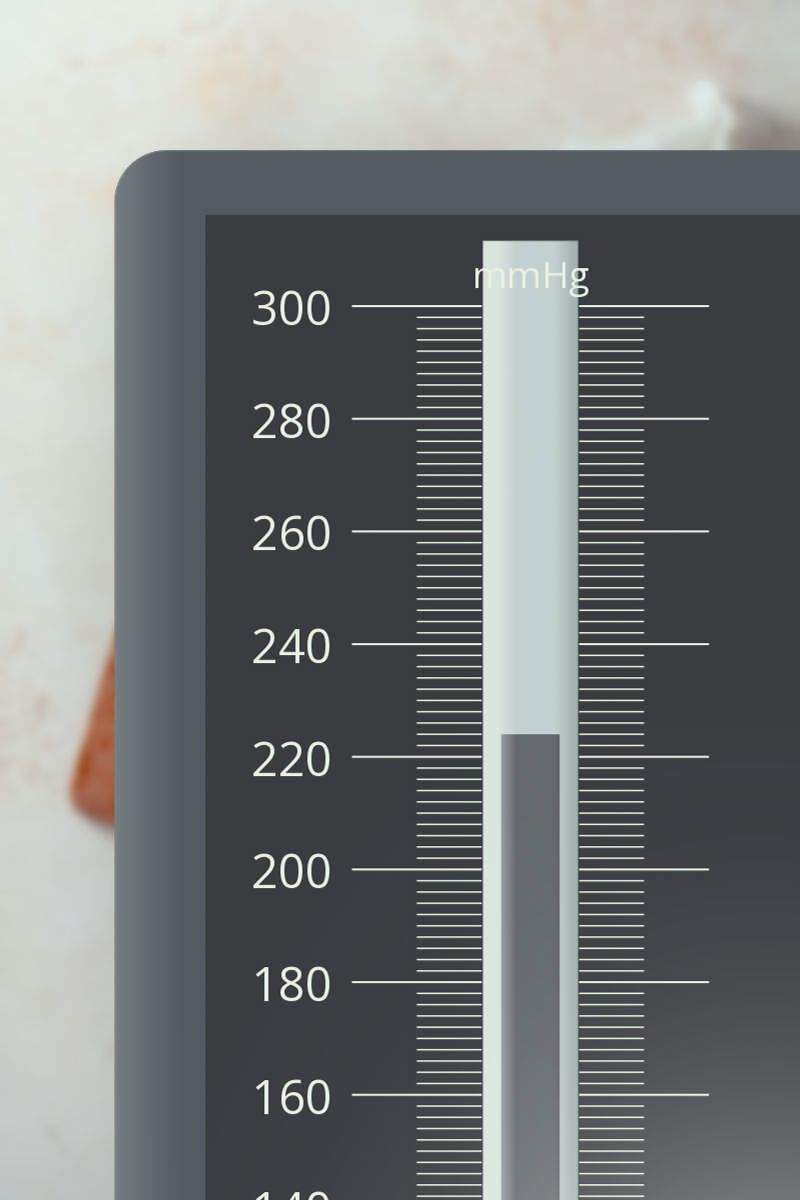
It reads 224,mmHg
